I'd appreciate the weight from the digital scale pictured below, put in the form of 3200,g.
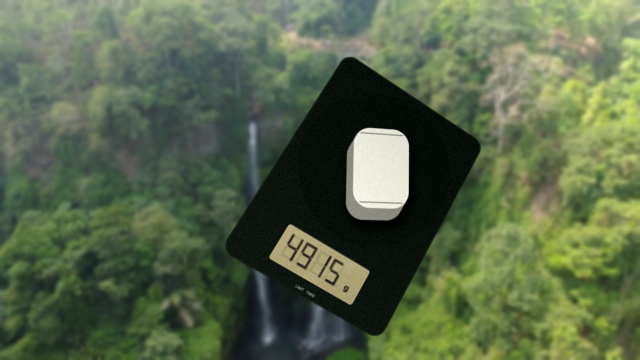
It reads 4915,g
